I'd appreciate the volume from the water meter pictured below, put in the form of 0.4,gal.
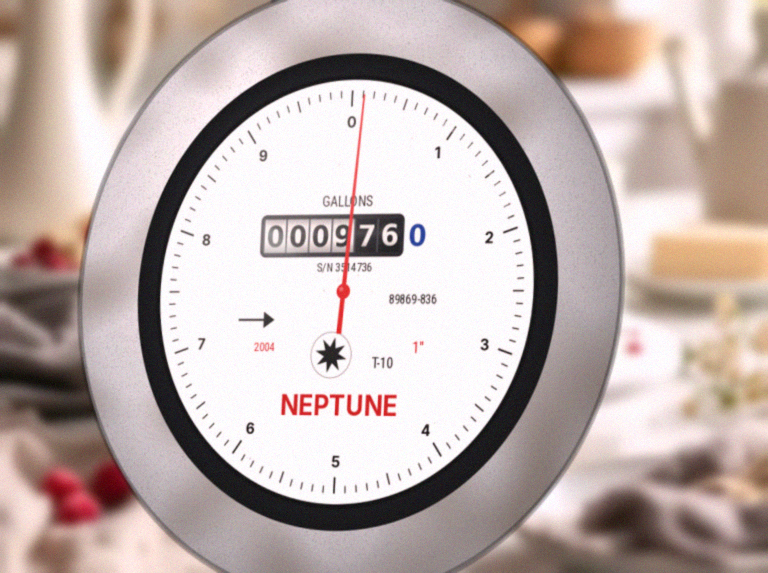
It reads 9760.1,gal
